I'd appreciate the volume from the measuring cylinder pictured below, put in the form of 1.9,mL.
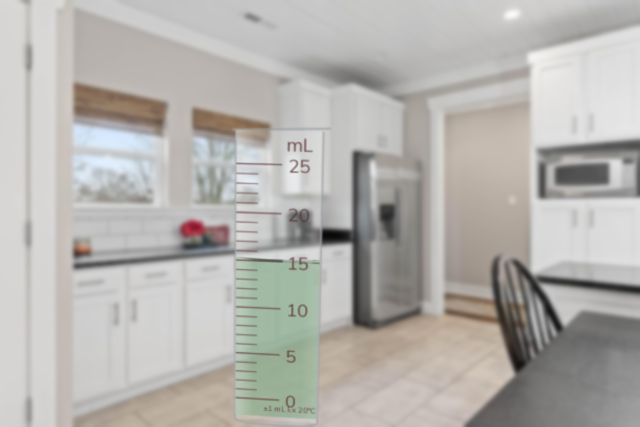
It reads 15,mL
